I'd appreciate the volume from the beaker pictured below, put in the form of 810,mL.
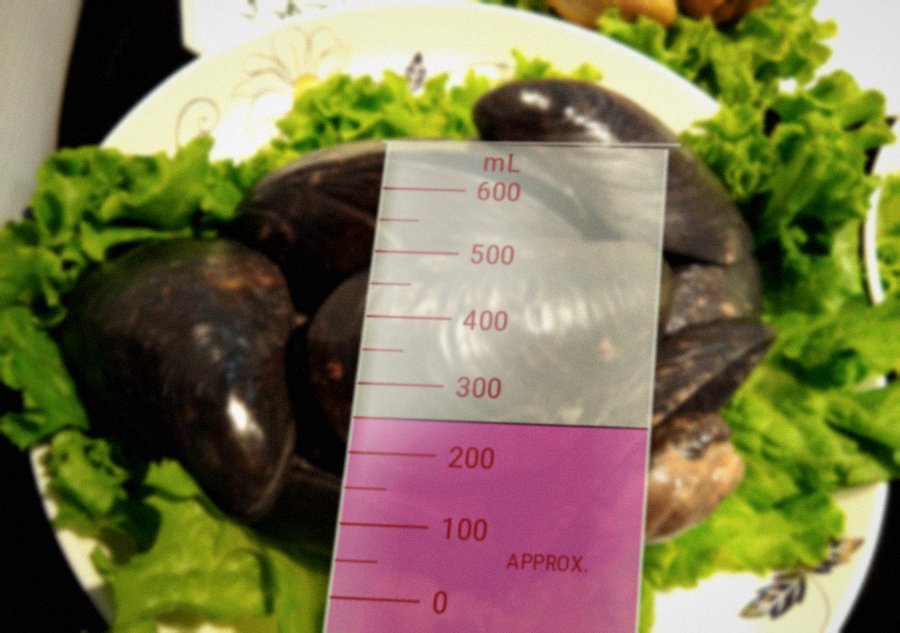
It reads 250,mL
